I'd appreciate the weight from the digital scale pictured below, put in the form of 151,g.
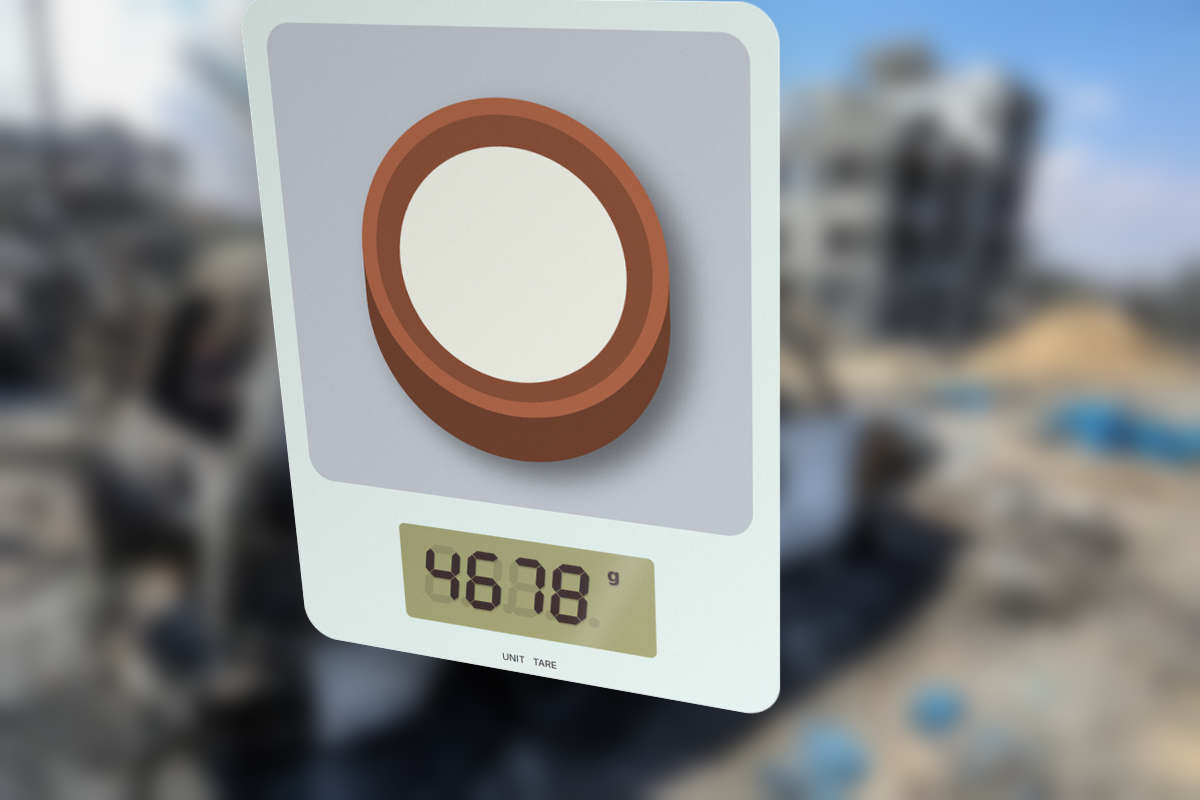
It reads 4678,g
